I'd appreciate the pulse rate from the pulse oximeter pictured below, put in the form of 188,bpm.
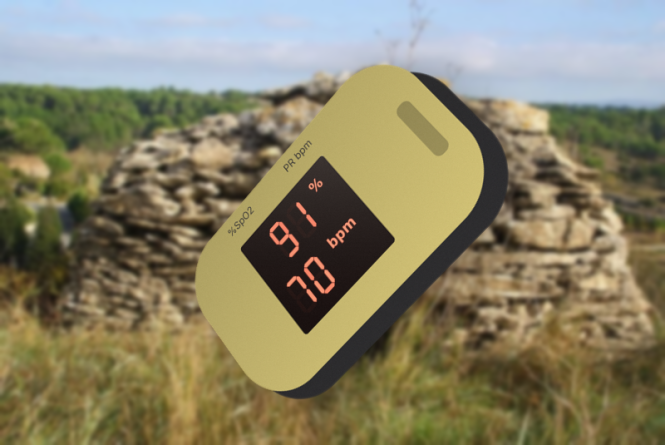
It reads 70,bpm
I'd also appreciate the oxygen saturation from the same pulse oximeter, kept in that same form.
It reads 91,%
